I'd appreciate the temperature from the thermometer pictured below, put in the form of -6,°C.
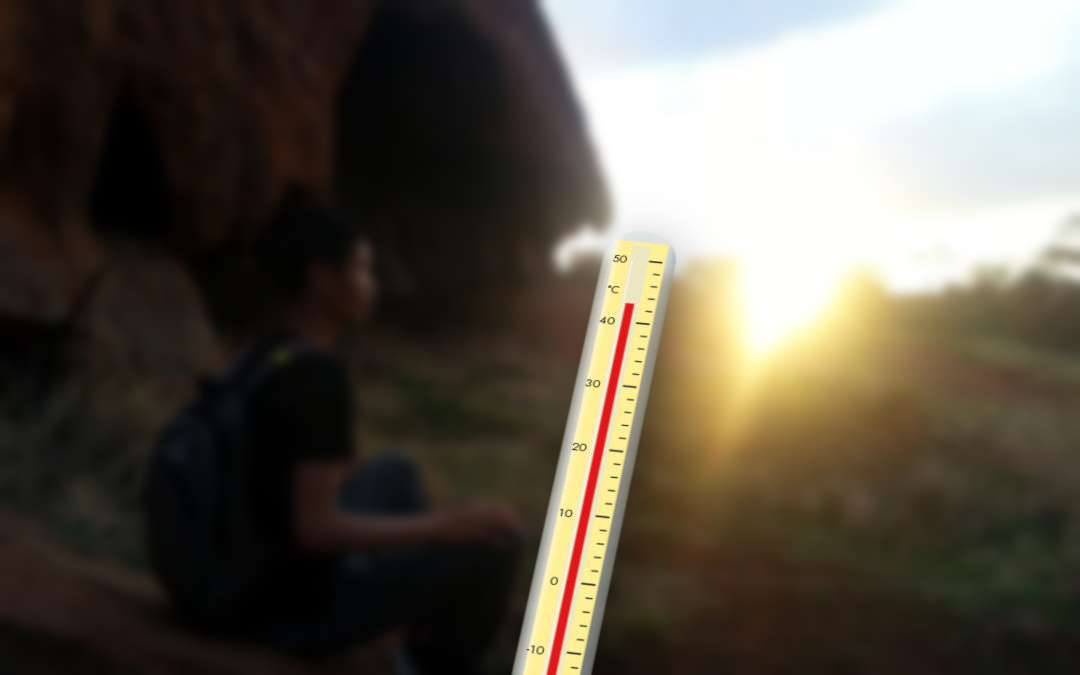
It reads 43,°C
